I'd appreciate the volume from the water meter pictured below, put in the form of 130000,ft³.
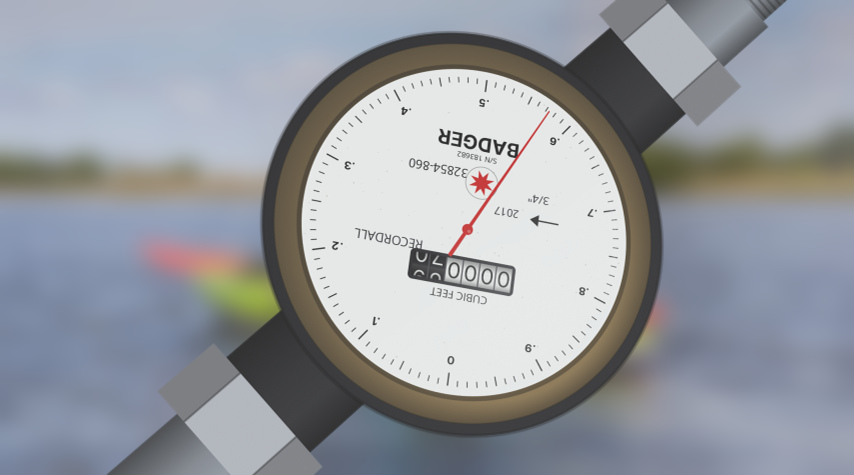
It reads 69.57,ft³
